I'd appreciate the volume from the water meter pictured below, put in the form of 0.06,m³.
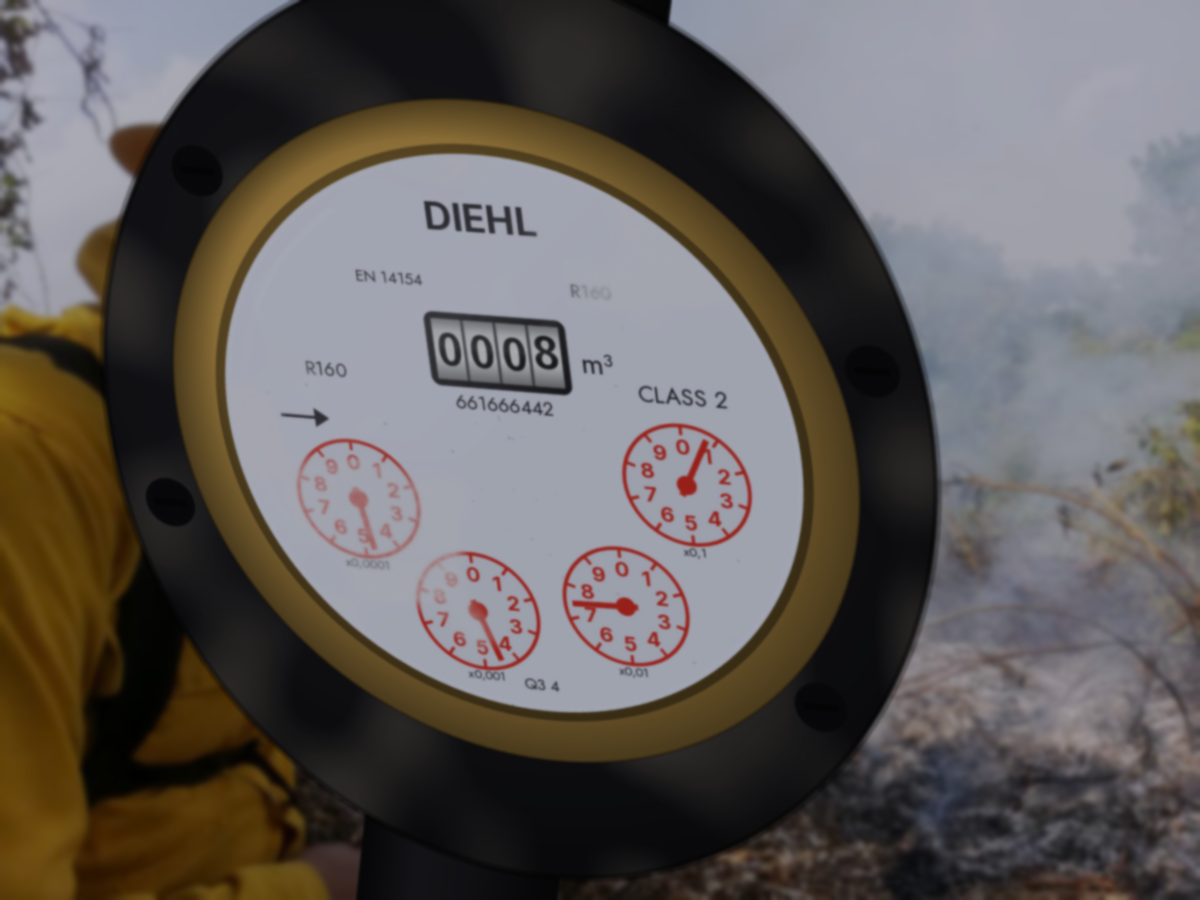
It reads 8.0744,m³
